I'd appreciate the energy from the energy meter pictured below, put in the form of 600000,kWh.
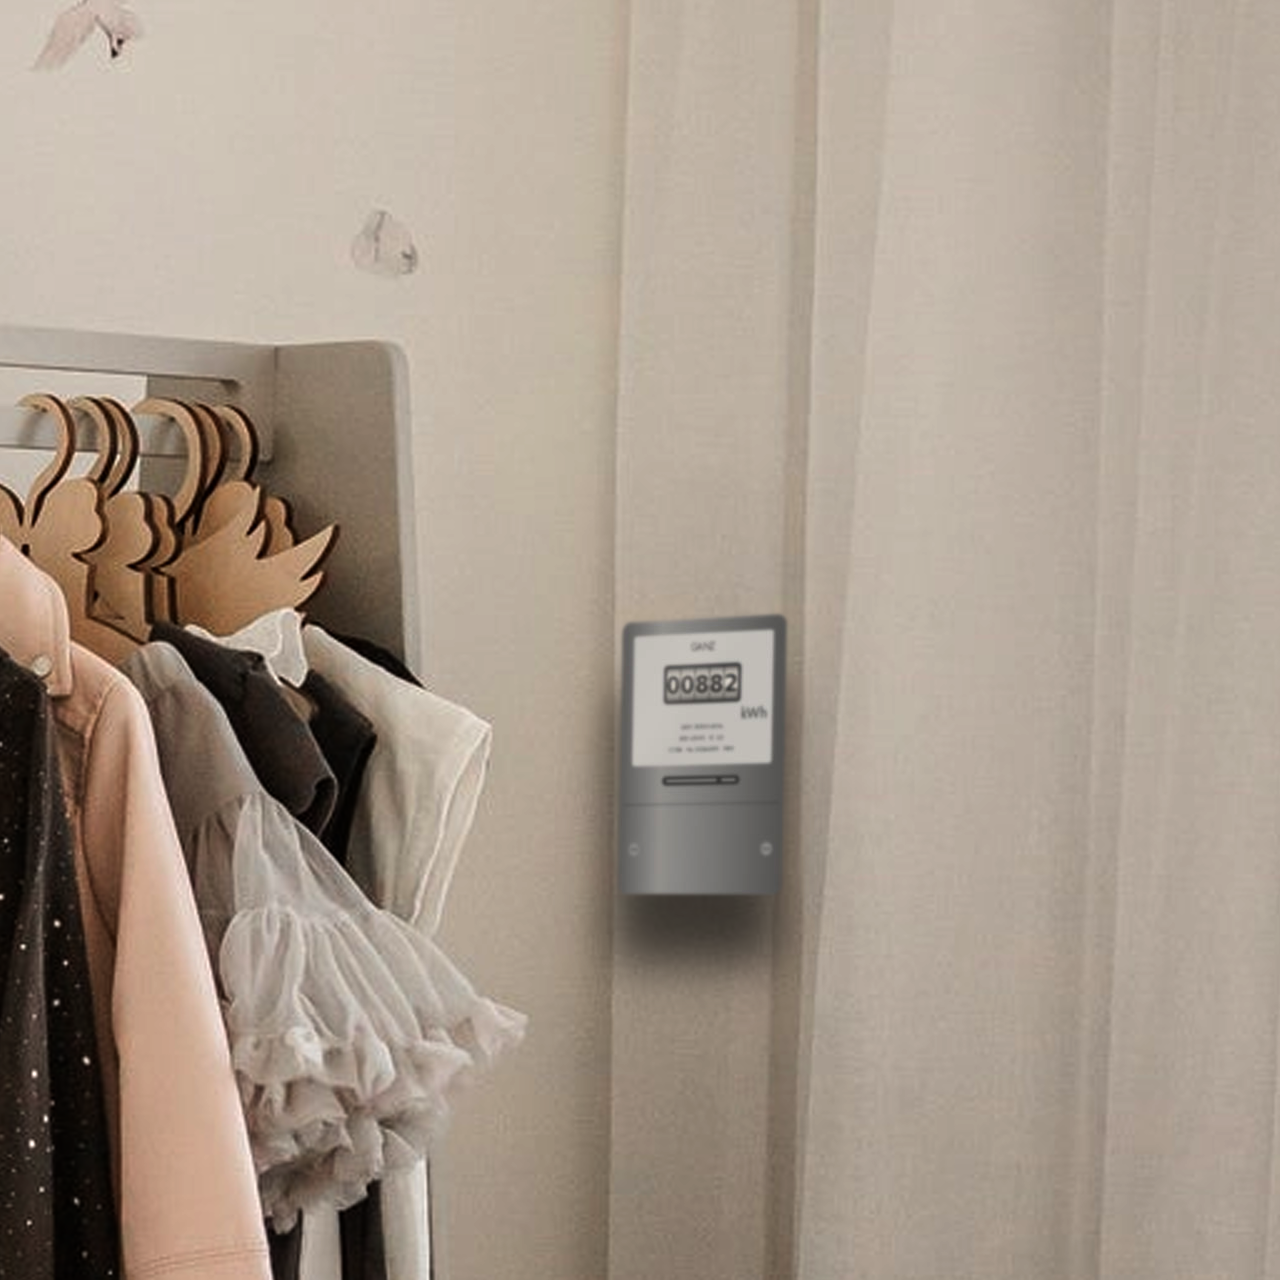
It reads 882,kWh
